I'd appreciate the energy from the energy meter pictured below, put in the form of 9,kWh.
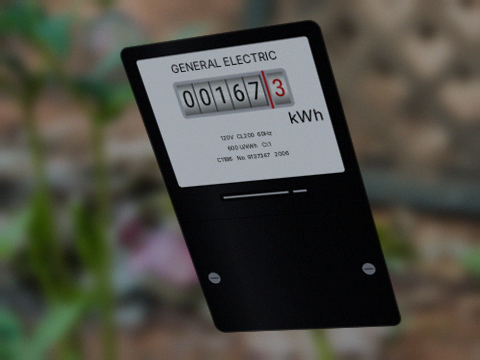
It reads 167.3,kWh
